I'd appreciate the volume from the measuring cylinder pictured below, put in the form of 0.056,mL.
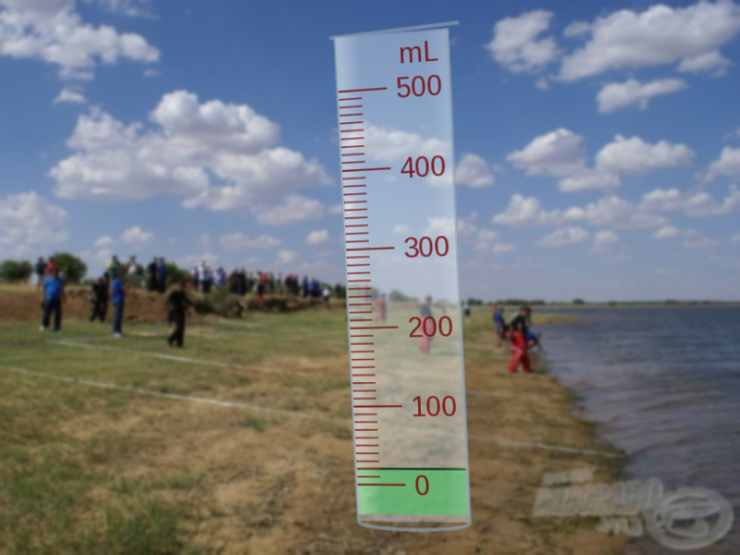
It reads 20,mL
